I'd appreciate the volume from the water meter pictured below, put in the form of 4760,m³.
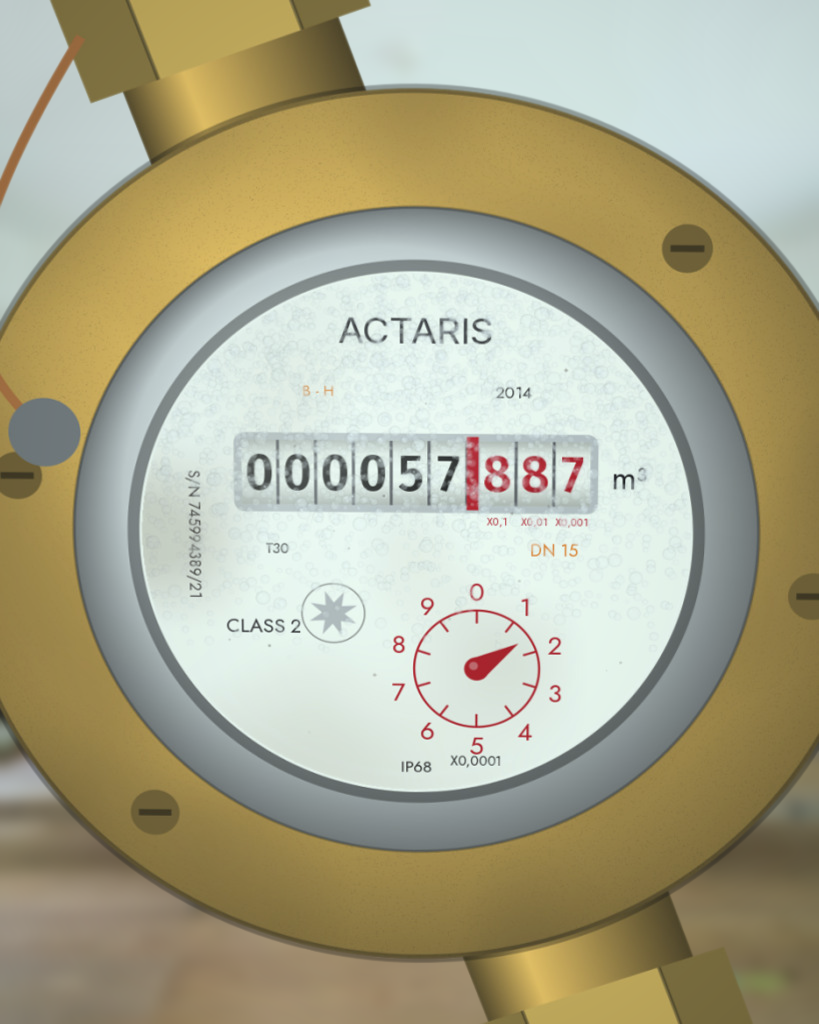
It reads 57.8871,m³
